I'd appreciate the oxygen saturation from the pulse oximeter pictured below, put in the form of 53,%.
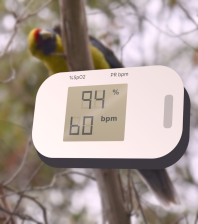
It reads 94,%
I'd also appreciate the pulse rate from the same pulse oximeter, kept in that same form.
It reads 60,bpm
